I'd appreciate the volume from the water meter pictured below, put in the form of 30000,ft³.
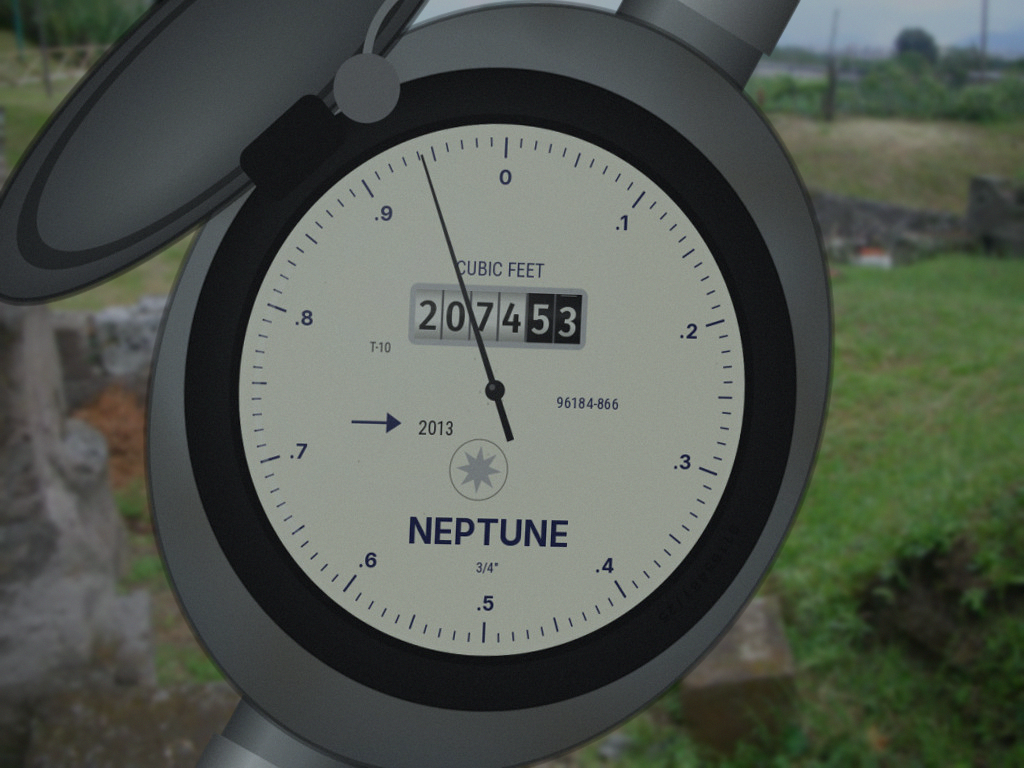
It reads 207452.94,ft³
